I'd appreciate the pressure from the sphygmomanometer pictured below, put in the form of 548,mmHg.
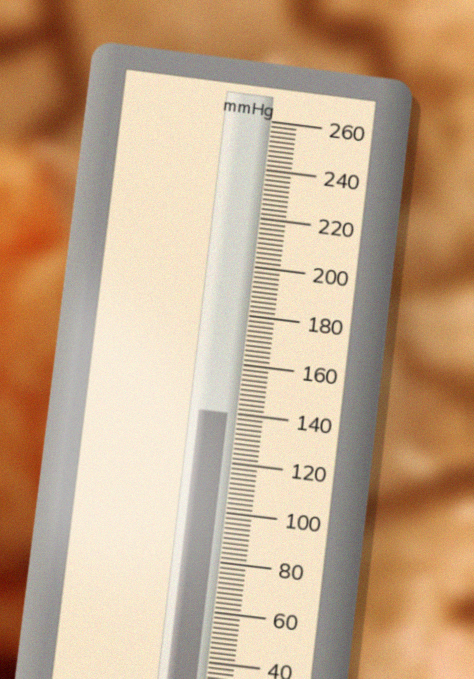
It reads 140,mmHg
